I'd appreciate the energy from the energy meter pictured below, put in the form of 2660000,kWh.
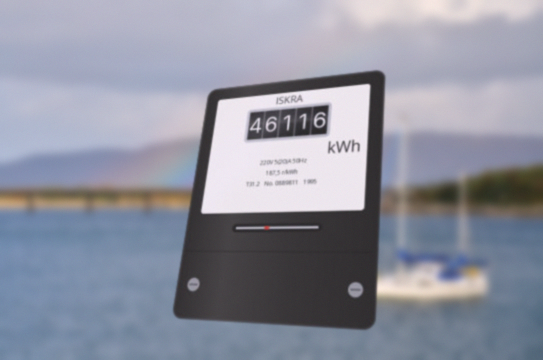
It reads 46116,kWh
